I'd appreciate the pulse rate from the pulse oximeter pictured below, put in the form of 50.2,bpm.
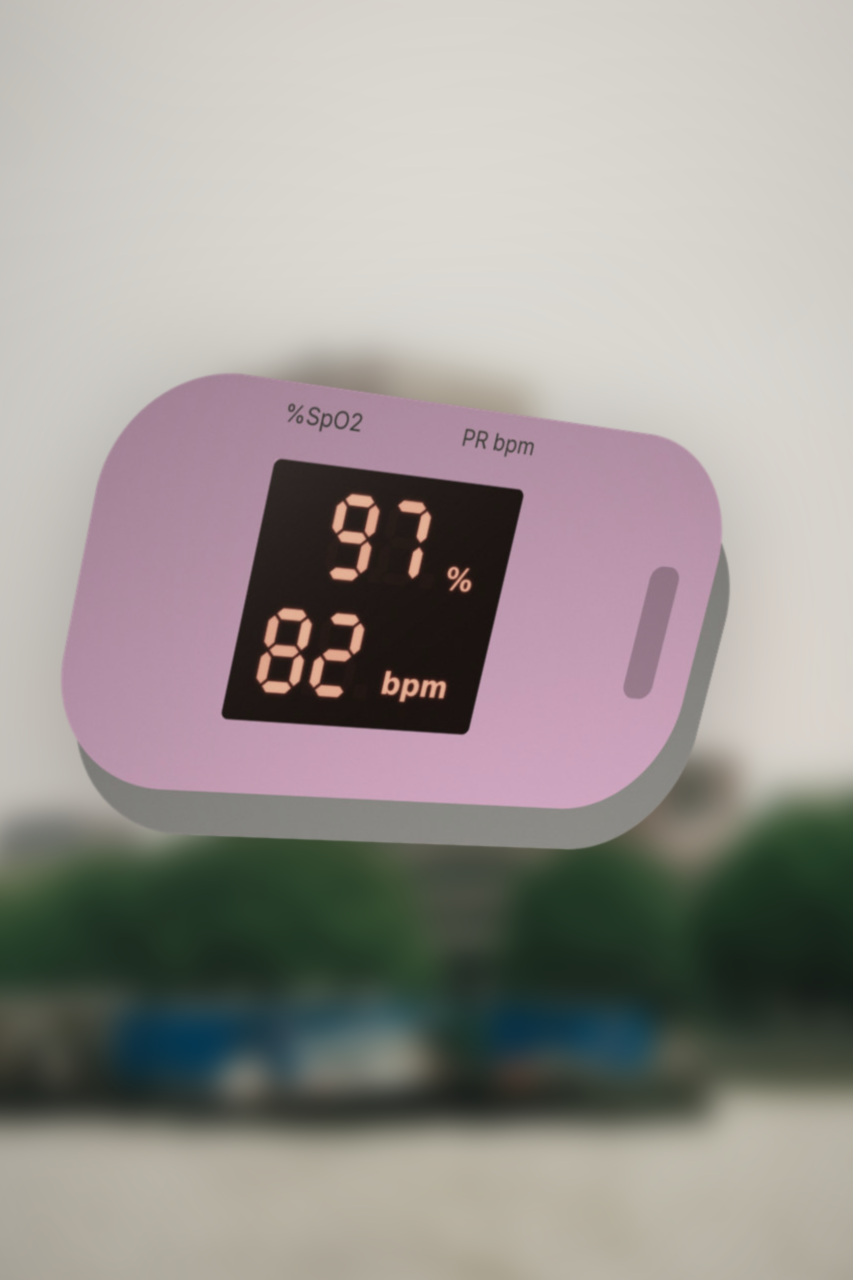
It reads 82,bpm
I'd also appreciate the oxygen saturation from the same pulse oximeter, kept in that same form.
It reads 97,%
